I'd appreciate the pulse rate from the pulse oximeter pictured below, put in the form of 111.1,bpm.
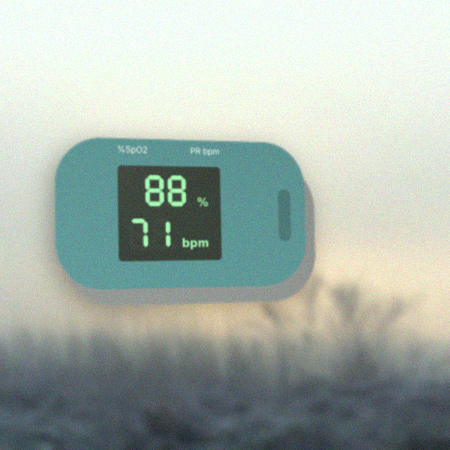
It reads 71,bpm
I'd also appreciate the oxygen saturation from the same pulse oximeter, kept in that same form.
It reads 88,%
